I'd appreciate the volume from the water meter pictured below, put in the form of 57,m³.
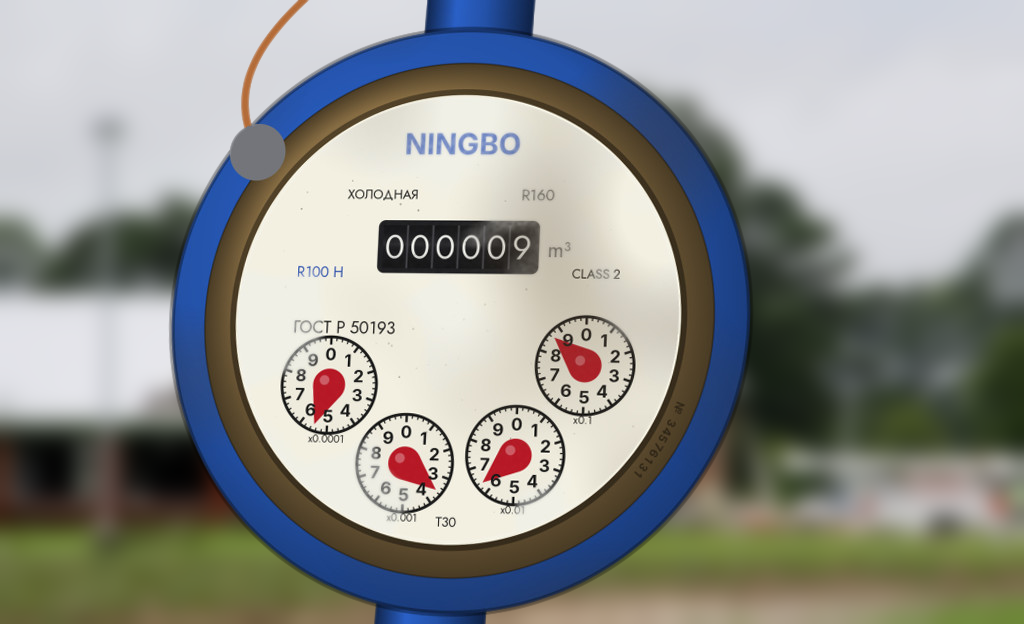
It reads 9.8635,m³
